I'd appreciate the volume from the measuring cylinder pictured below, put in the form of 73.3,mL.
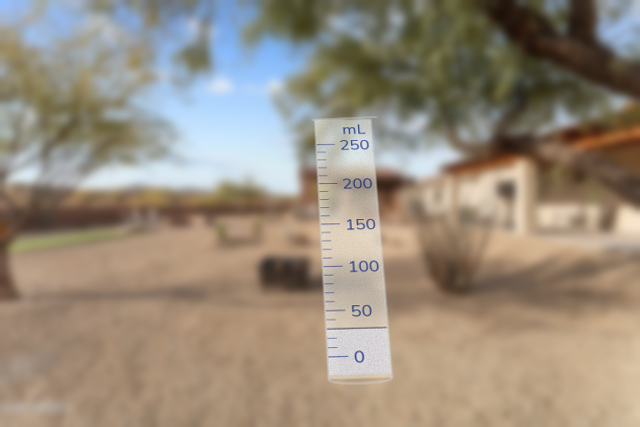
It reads 30,mL
